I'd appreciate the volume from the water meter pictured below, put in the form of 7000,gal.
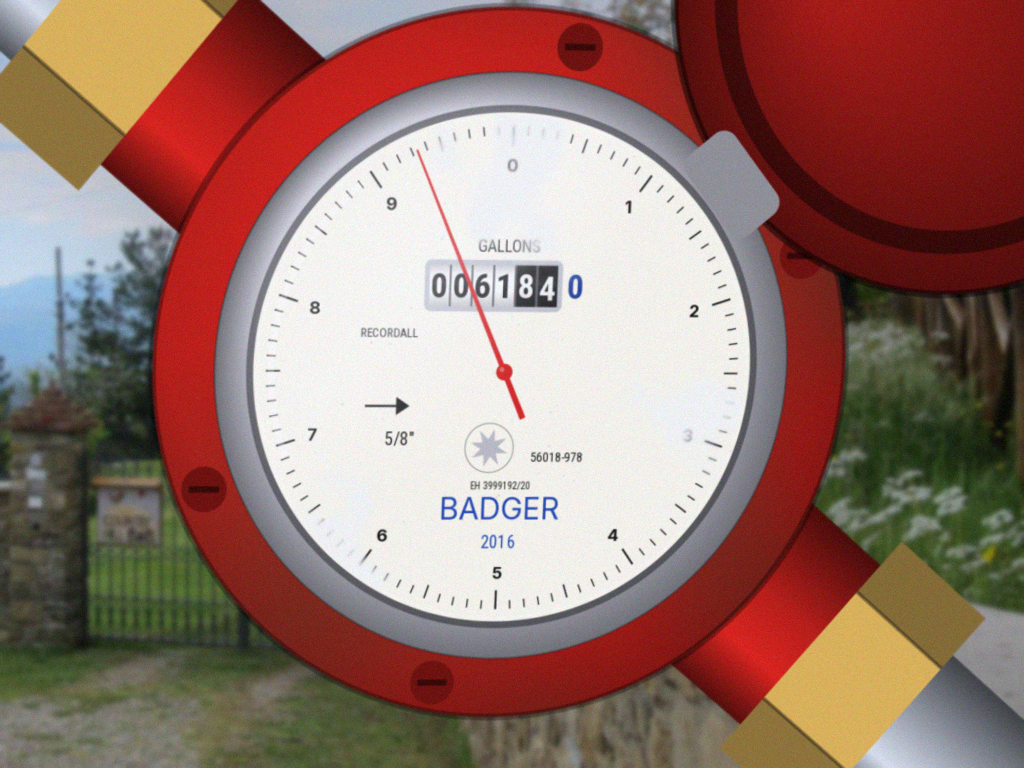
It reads 61839.3,gal
